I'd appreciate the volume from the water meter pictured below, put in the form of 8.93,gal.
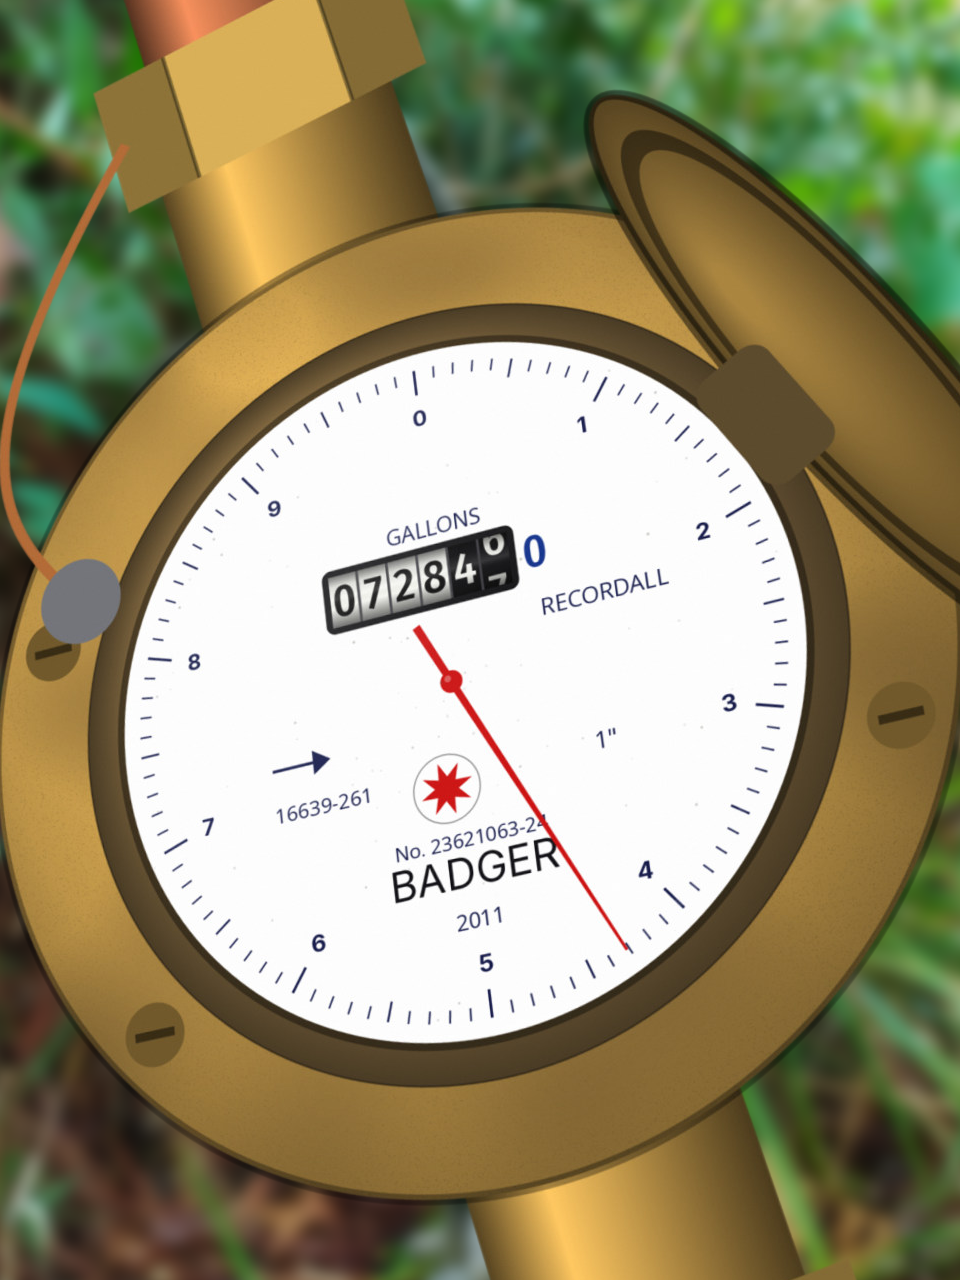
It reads 728464.3,gal
